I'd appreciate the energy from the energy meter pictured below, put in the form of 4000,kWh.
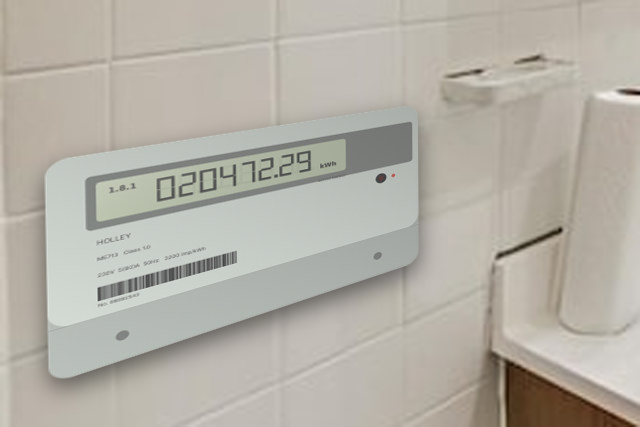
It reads 20472.29,kWh
